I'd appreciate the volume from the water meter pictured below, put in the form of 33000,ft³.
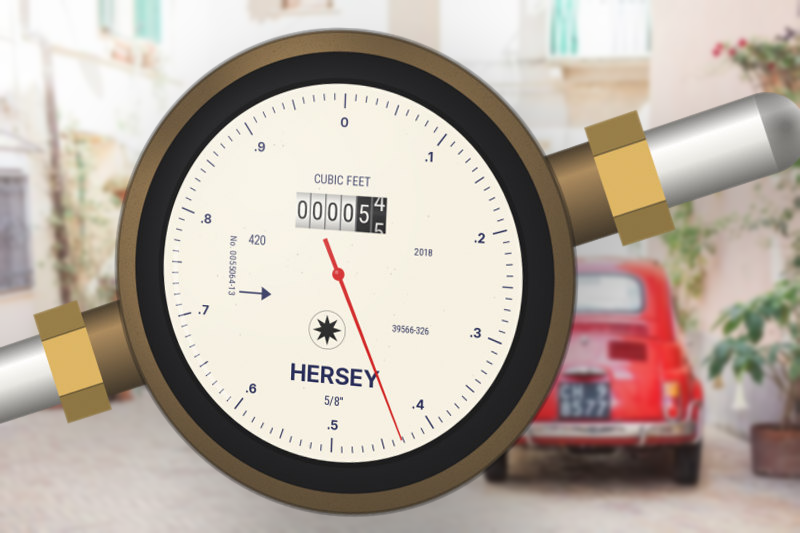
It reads 54.43,ft³
